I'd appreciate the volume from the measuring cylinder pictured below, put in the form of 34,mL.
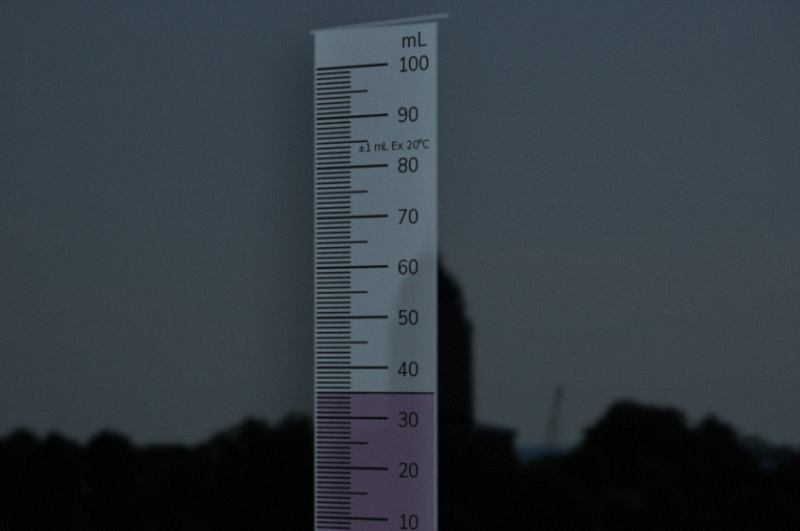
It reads 35,mL
